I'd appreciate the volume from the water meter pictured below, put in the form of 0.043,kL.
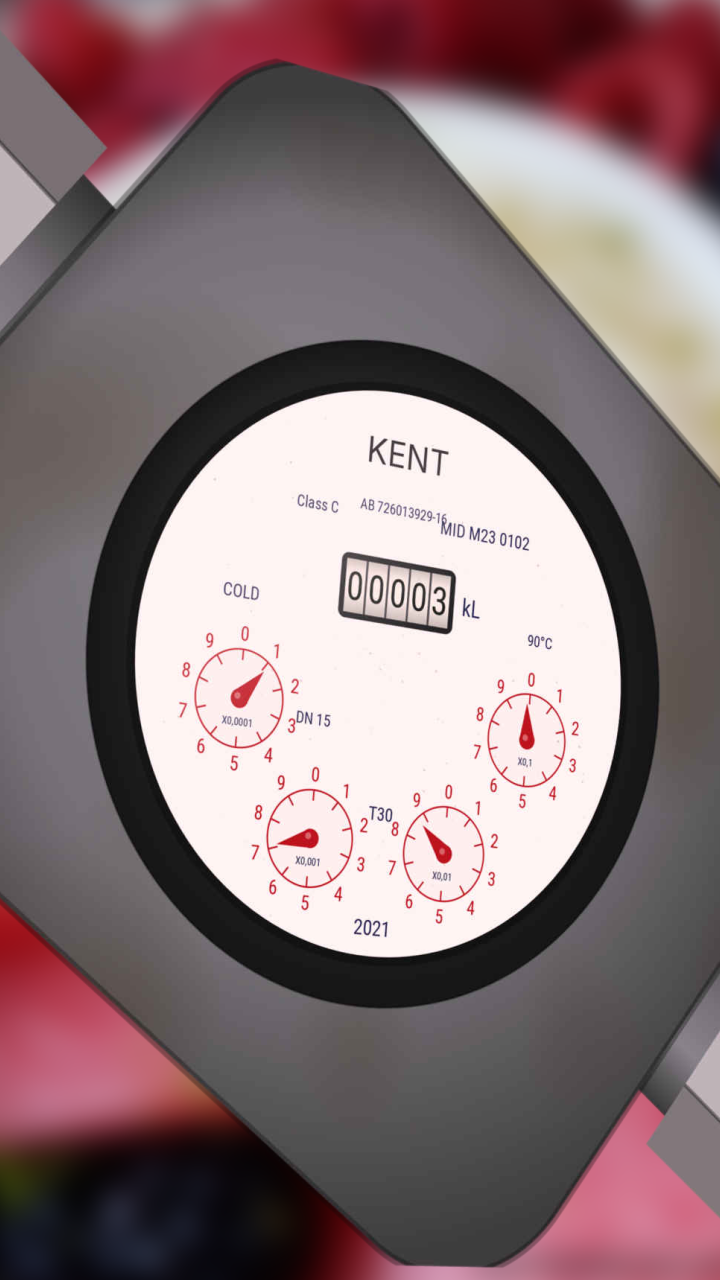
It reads 2.9871,kL
